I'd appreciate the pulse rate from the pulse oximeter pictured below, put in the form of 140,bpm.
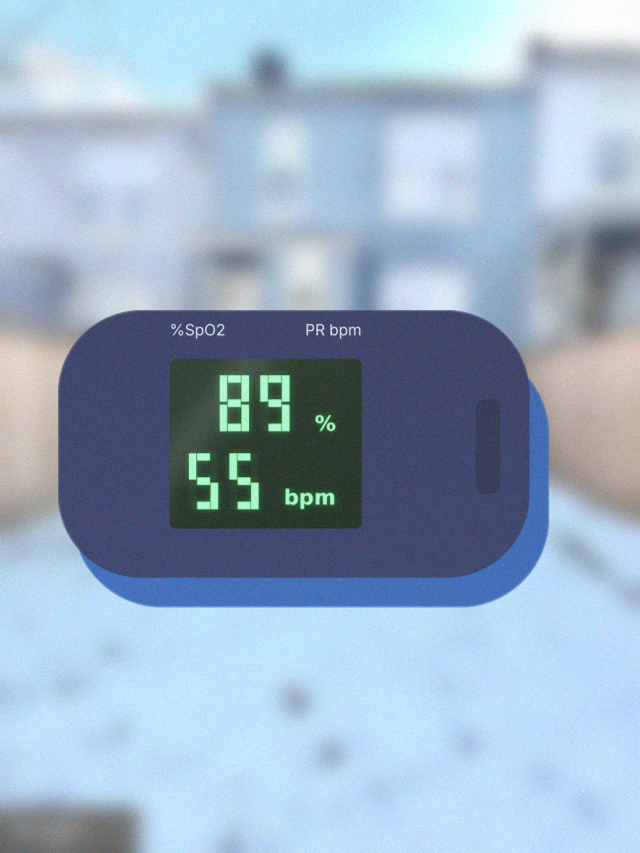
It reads 55,bpm
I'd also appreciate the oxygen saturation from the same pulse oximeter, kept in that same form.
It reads 89,%
